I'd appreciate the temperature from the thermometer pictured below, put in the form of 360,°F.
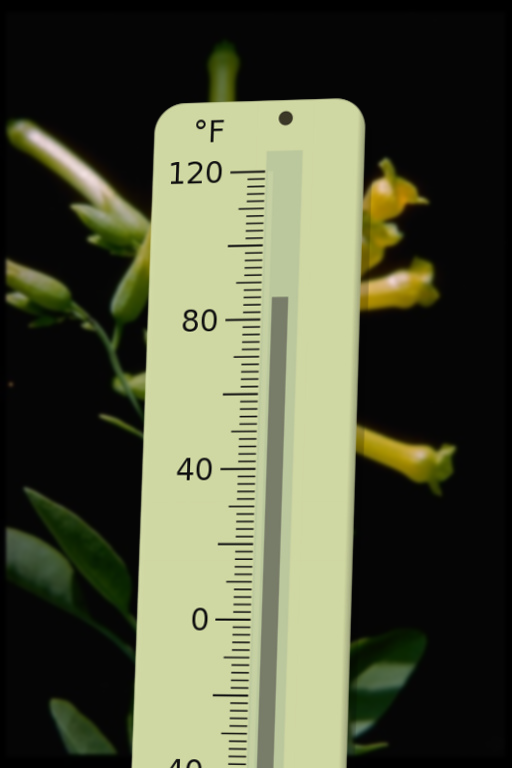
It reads 86,°F
